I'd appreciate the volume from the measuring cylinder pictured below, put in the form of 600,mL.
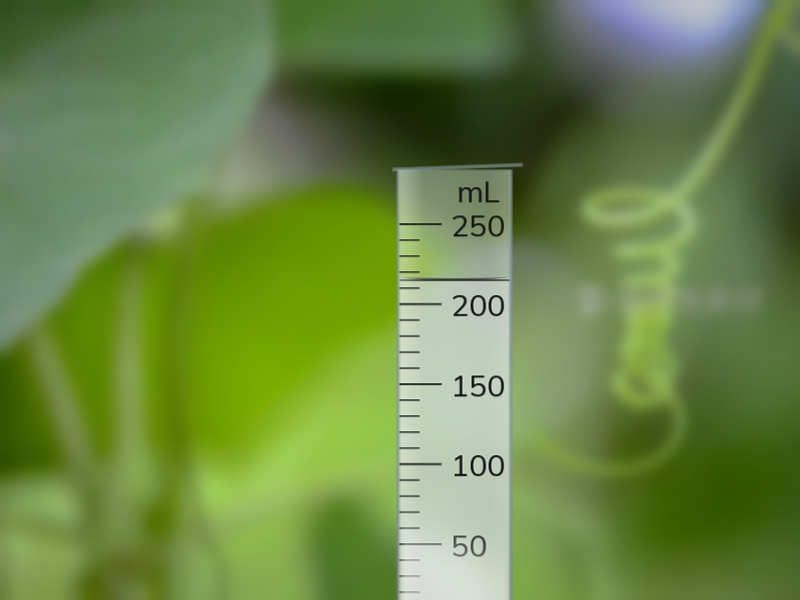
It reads 215,mL
